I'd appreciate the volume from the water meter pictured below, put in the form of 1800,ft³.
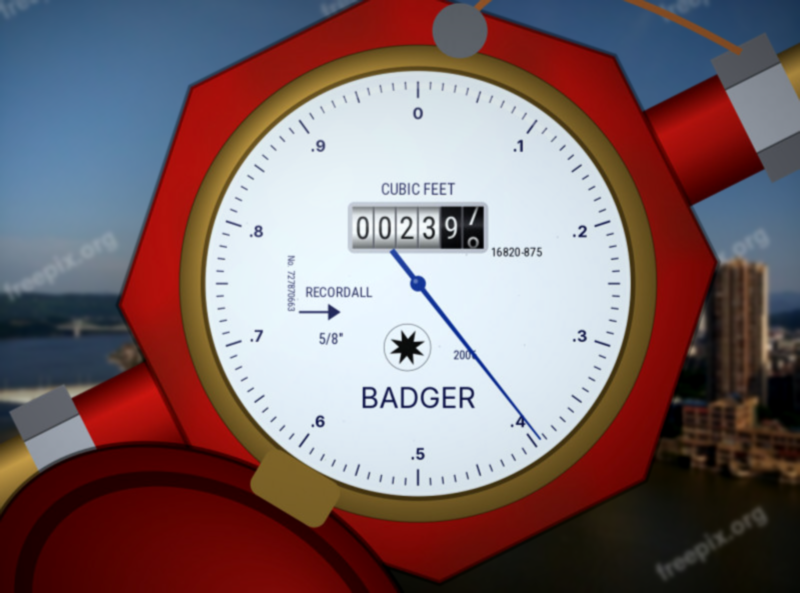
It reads 2397.39,ft³
